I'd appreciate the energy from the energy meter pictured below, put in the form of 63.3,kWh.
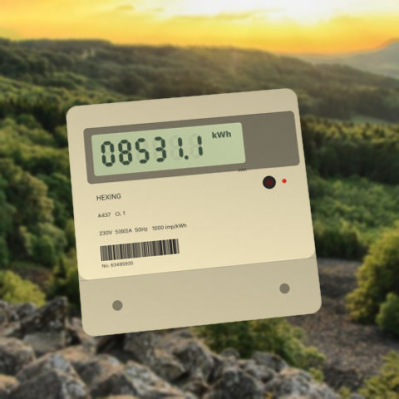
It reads 8531.1,kWh
